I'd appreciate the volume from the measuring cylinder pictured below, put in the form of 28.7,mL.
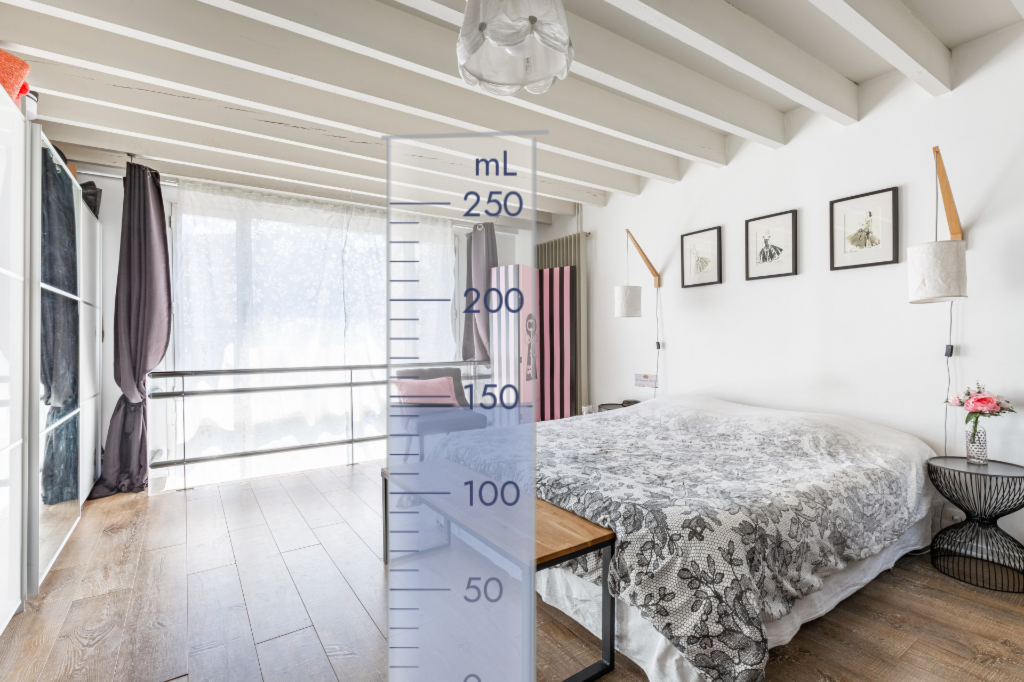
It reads 145,mL
